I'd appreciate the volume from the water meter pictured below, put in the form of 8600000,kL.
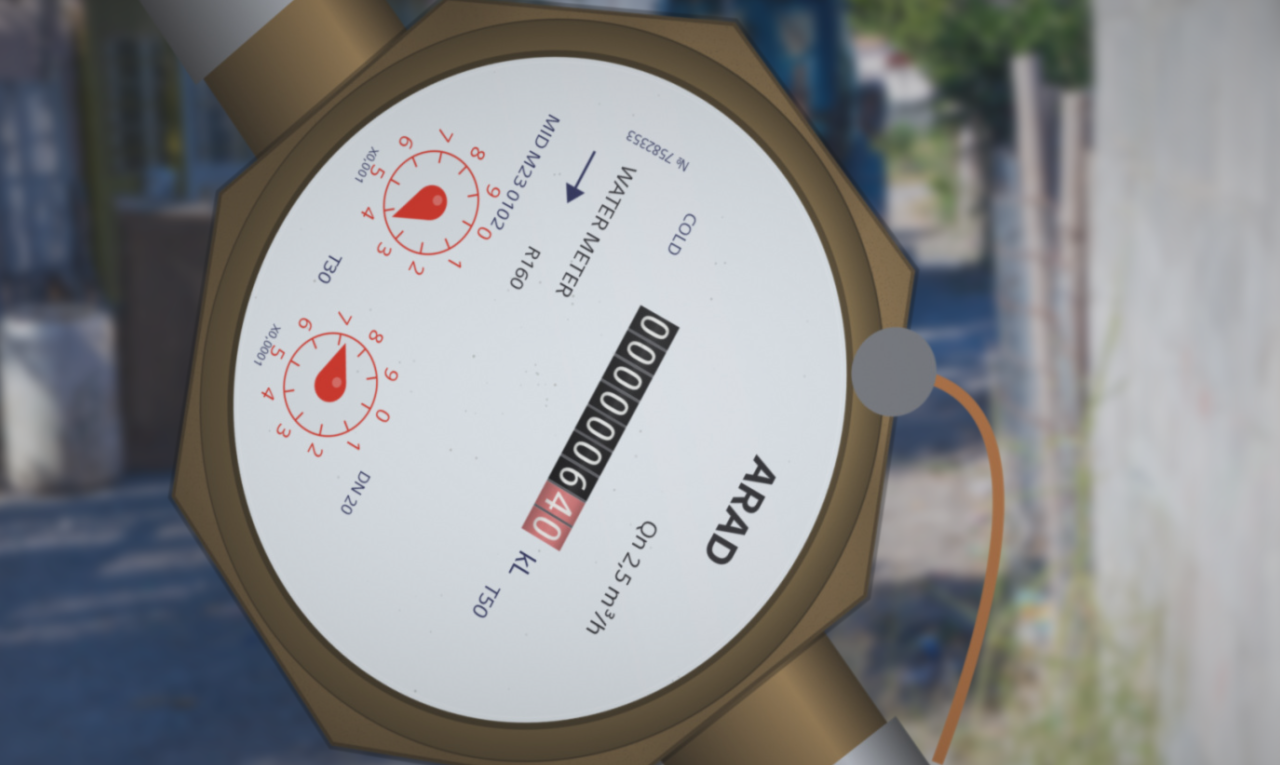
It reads 6.4037,kL
